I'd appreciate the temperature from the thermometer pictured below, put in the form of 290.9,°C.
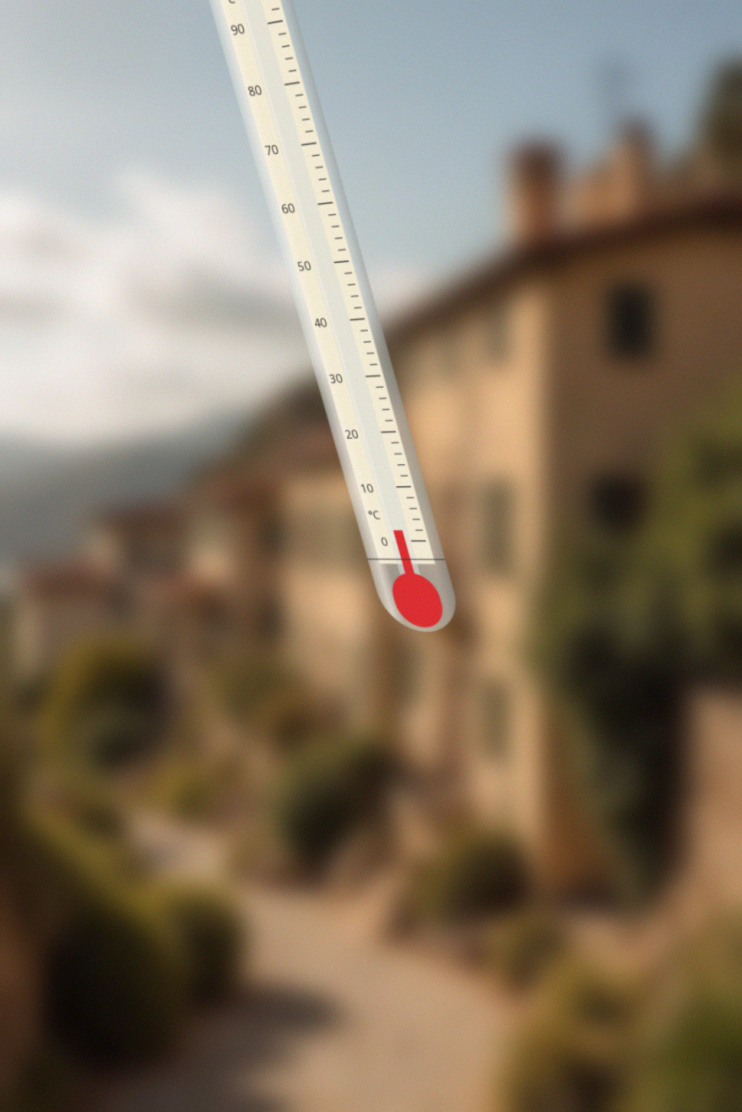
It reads 2,°C
